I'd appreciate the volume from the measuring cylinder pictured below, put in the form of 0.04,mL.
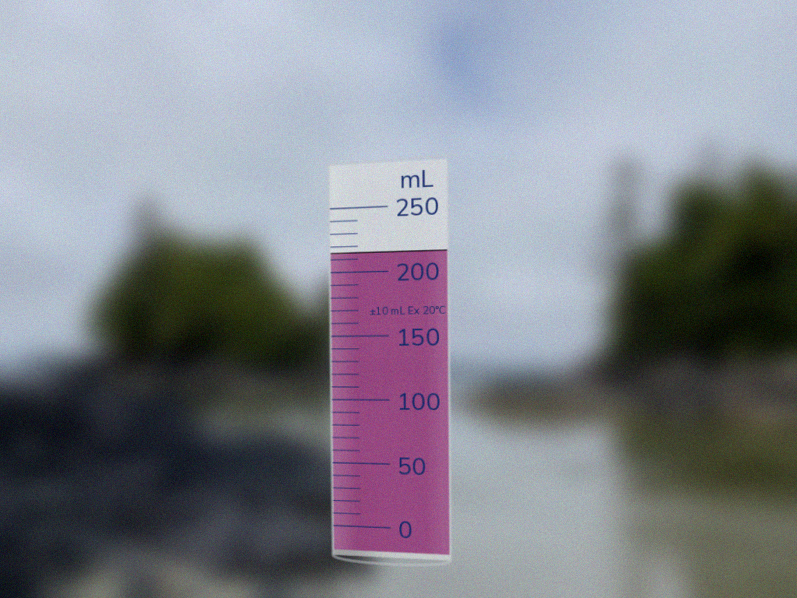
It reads 215,mL
